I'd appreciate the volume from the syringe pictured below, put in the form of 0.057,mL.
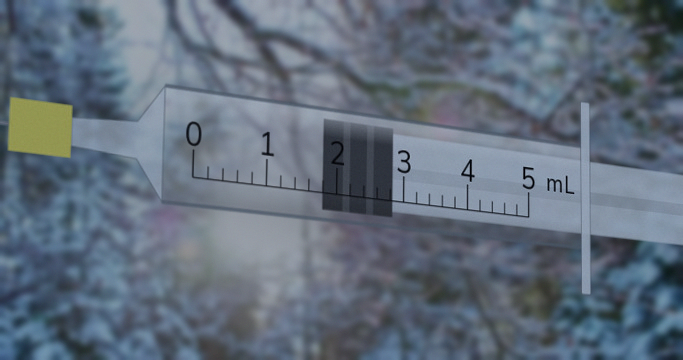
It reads 1.8,mL
